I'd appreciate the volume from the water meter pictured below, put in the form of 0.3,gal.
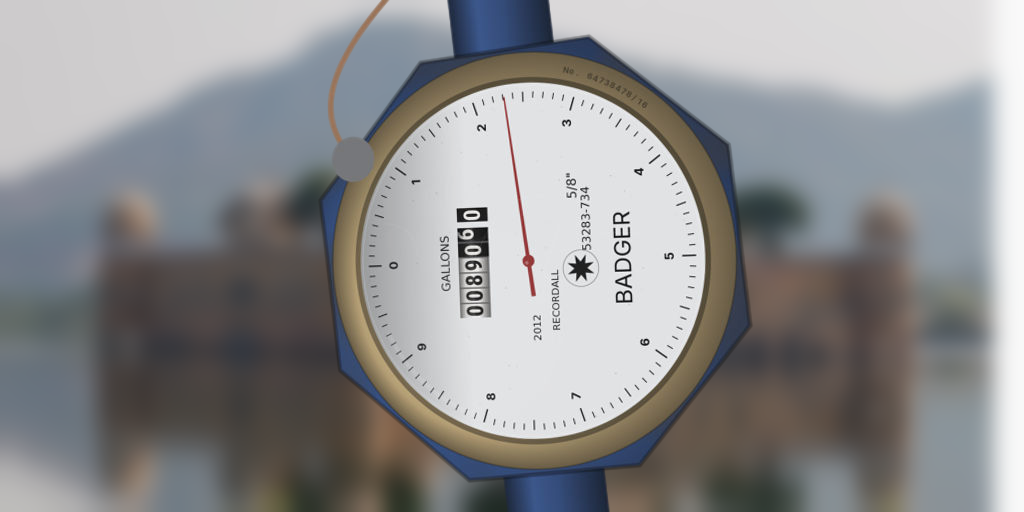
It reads 89062.3,gal
